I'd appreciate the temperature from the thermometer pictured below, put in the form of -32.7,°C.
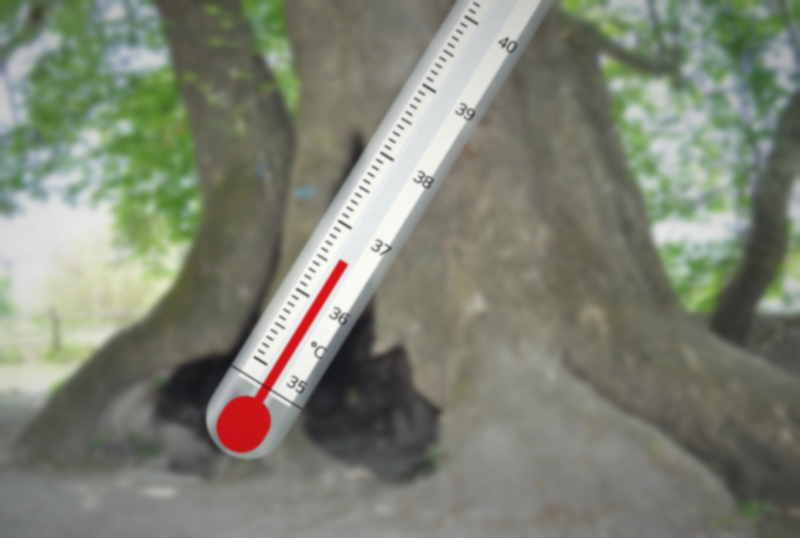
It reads 36.6,°C
